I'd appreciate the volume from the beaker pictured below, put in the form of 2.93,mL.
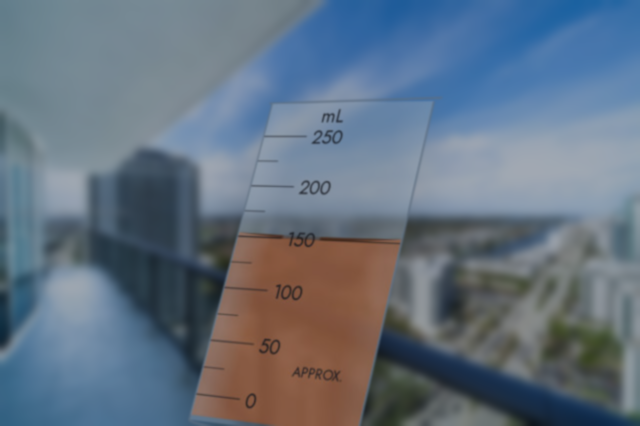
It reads 150,mL
